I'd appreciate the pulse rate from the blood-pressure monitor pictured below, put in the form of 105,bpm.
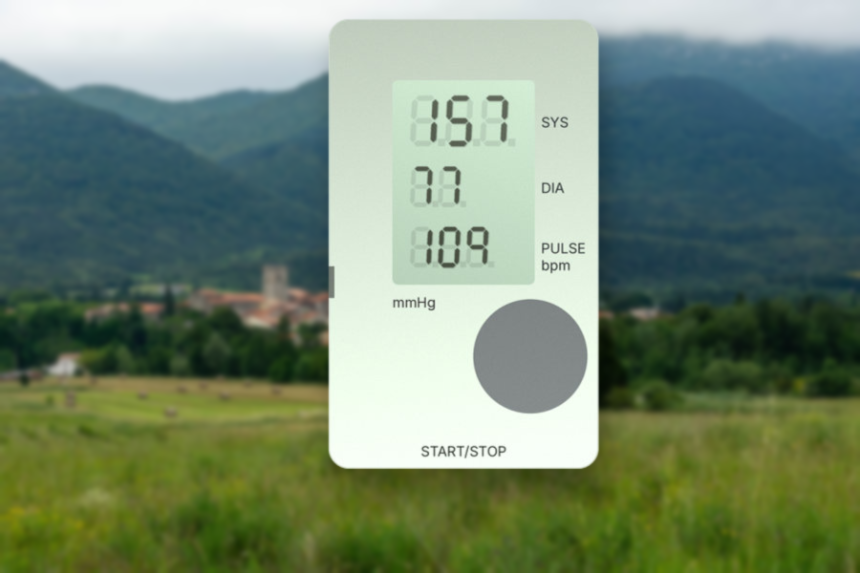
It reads 109,bpm
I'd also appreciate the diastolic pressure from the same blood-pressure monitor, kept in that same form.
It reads 77,mmHg
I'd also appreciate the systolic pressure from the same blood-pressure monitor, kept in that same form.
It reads 157,mmHg
